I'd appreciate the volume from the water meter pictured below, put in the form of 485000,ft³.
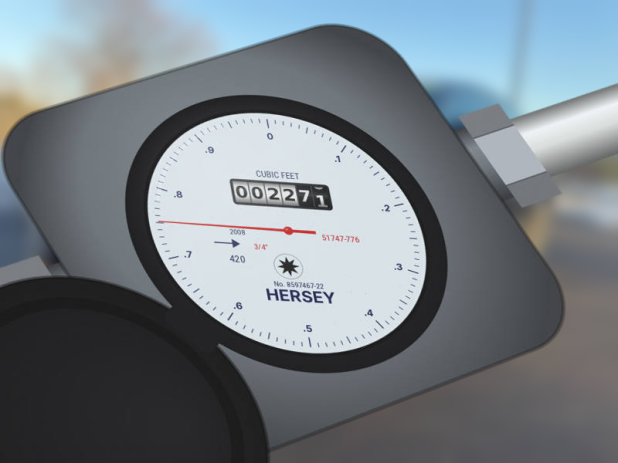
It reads 2270.75,ft³
